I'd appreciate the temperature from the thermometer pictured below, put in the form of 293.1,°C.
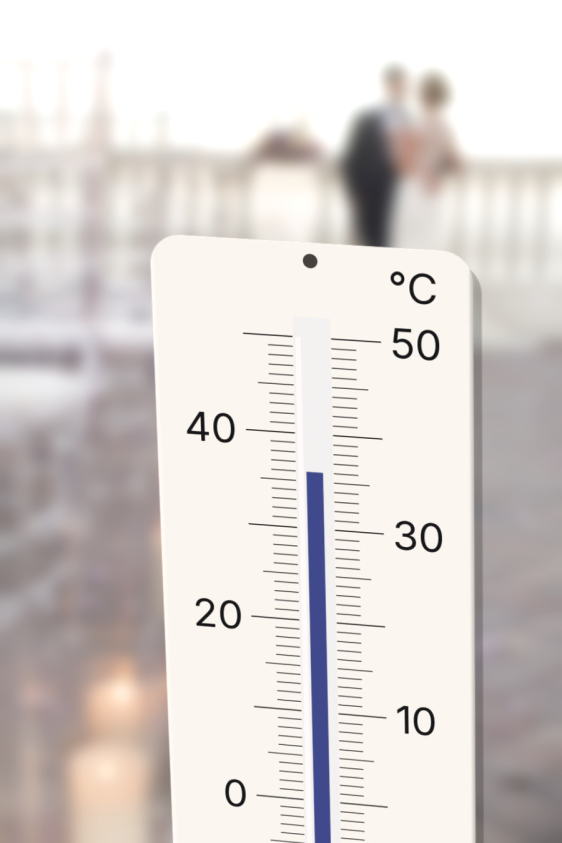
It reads 36,°C
